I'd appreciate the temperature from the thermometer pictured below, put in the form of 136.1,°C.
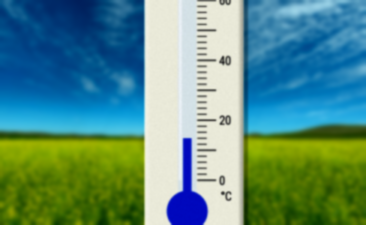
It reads 14,°C
